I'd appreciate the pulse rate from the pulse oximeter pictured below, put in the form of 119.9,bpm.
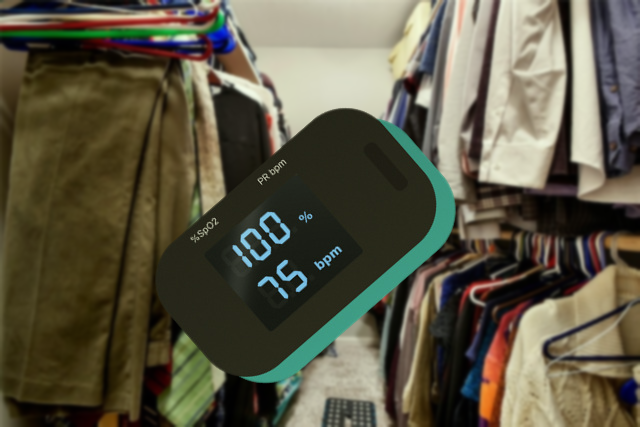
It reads 75,bpm
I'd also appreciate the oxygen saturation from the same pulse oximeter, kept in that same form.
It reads 100,%
